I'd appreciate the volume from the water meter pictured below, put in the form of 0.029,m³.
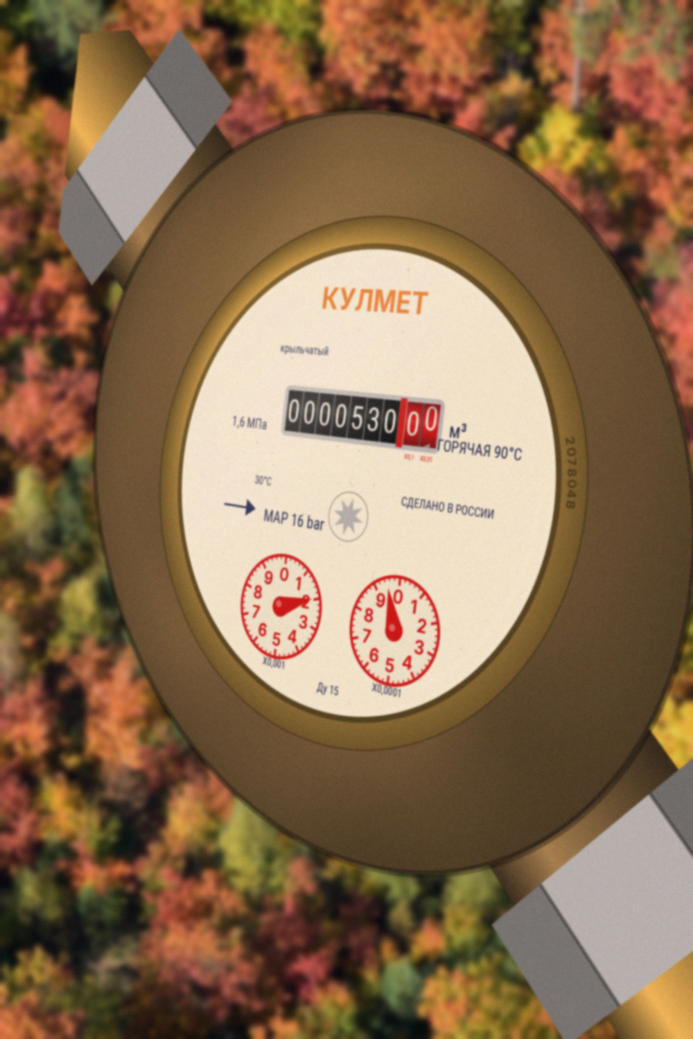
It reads 530.0019,m³
